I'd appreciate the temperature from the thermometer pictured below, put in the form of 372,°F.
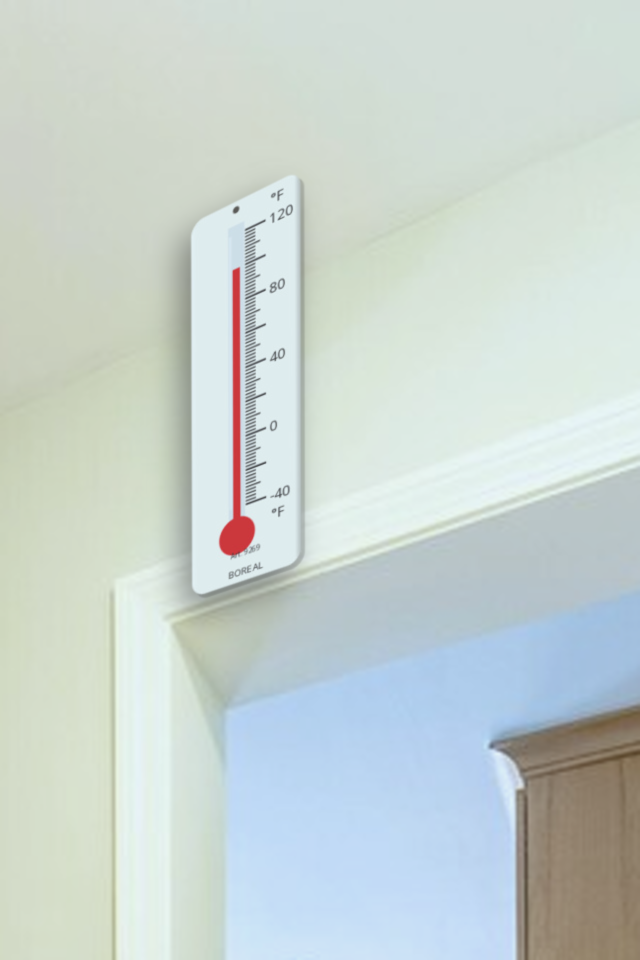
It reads 100,°F
